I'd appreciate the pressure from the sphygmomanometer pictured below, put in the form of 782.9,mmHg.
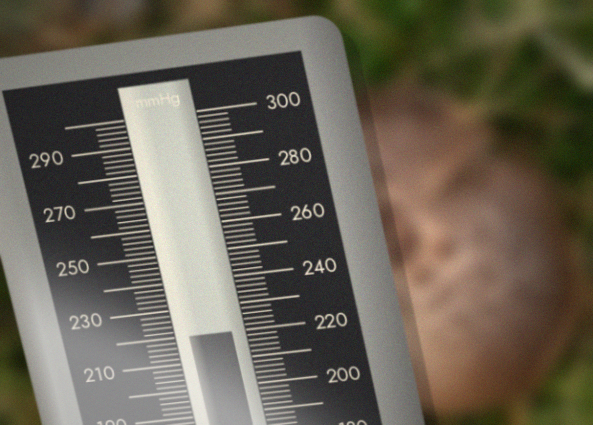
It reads 220,mmHg
